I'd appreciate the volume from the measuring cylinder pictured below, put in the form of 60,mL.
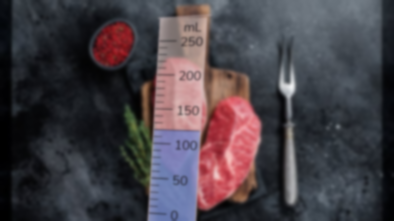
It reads 120,mL
